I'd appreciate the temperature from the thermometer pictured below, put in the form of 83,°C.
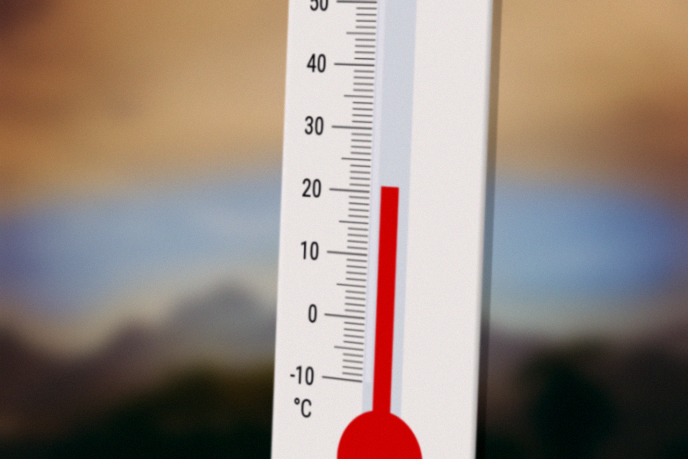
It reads 21,°C
